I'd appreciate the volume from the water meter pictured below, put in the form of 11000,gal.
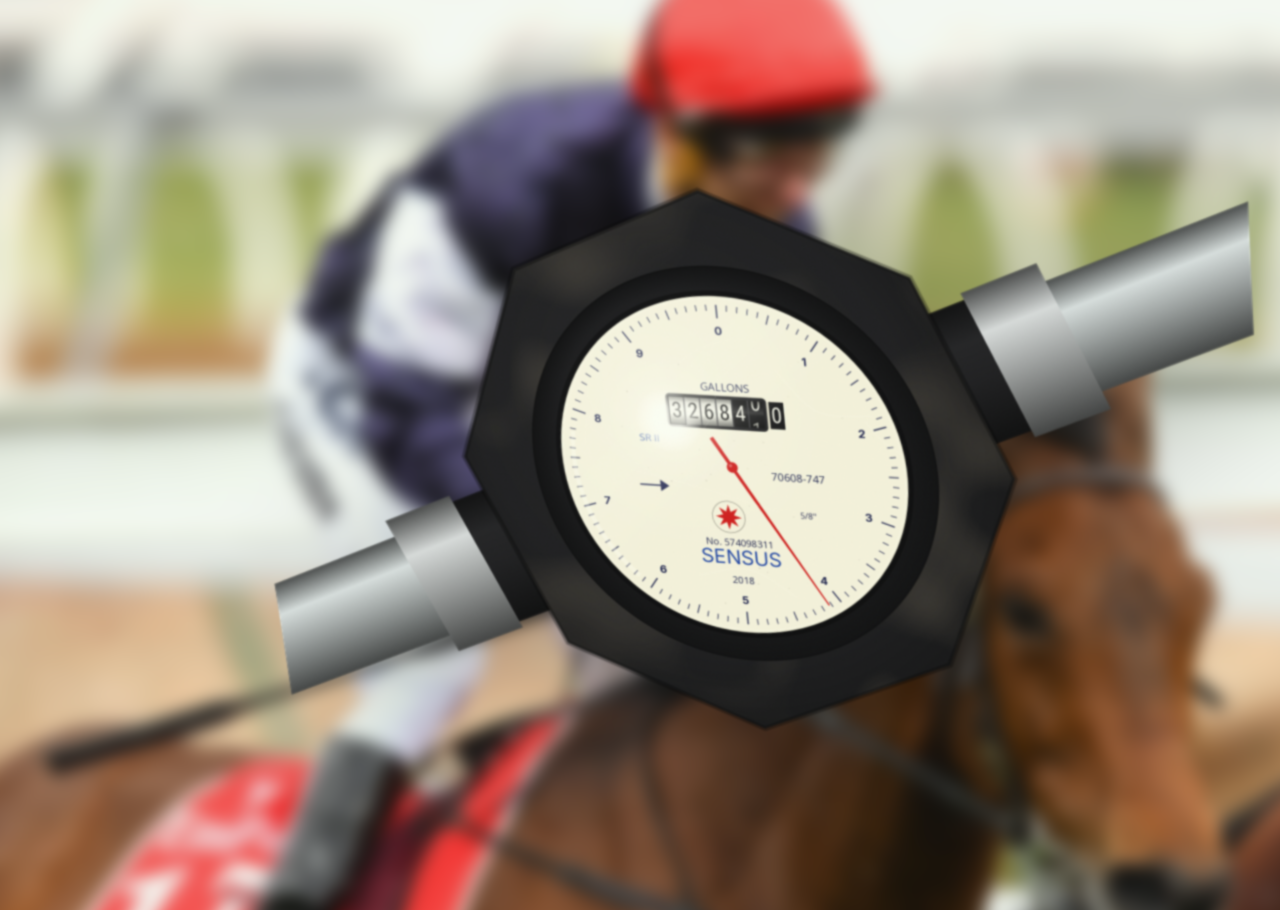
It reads 3268404.1,gal
